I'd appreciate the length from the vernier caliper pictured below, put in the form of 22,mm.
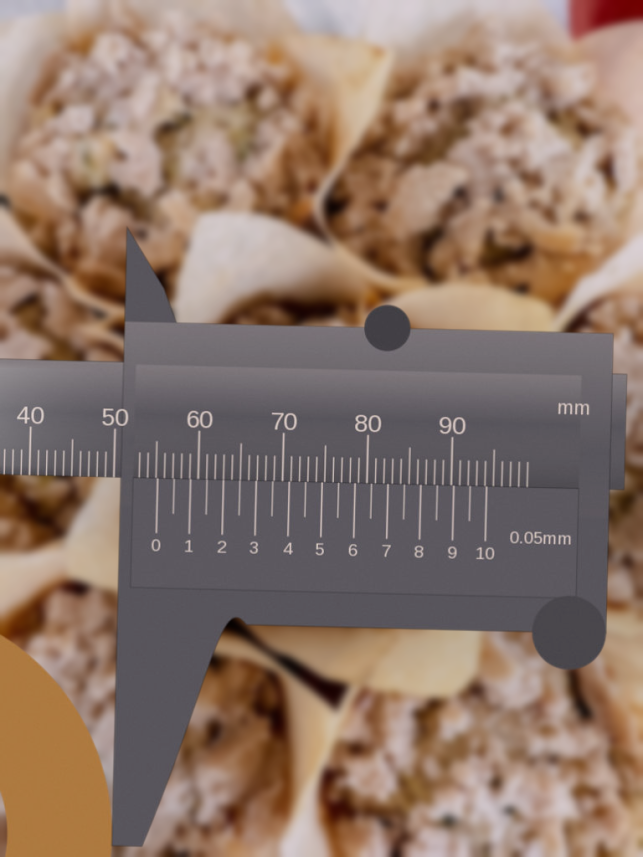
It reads 55.2,mm
